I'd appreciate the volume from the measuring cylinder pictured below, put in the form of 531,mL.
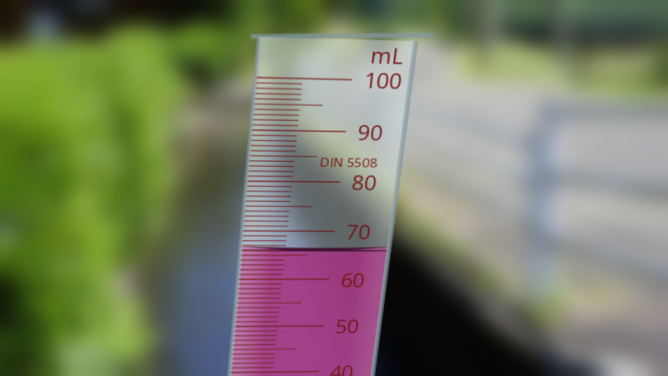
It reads 66,mL
